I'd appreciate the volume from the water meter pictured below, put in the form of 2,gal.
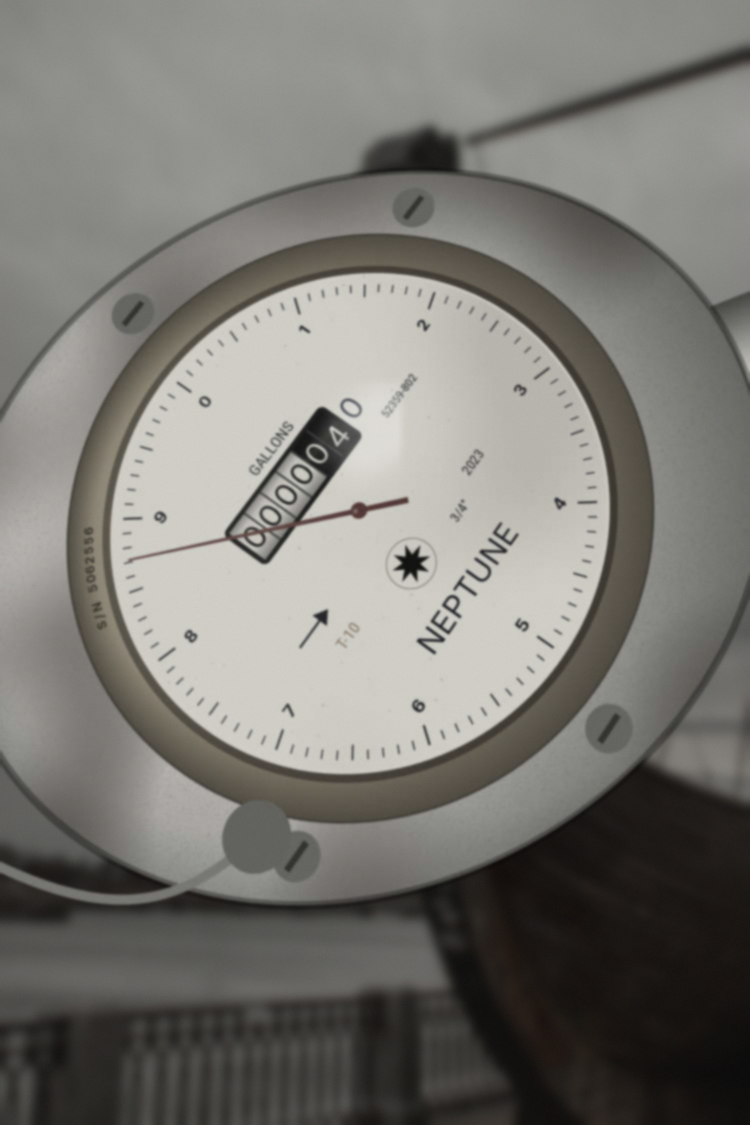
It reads 38.7,gal
